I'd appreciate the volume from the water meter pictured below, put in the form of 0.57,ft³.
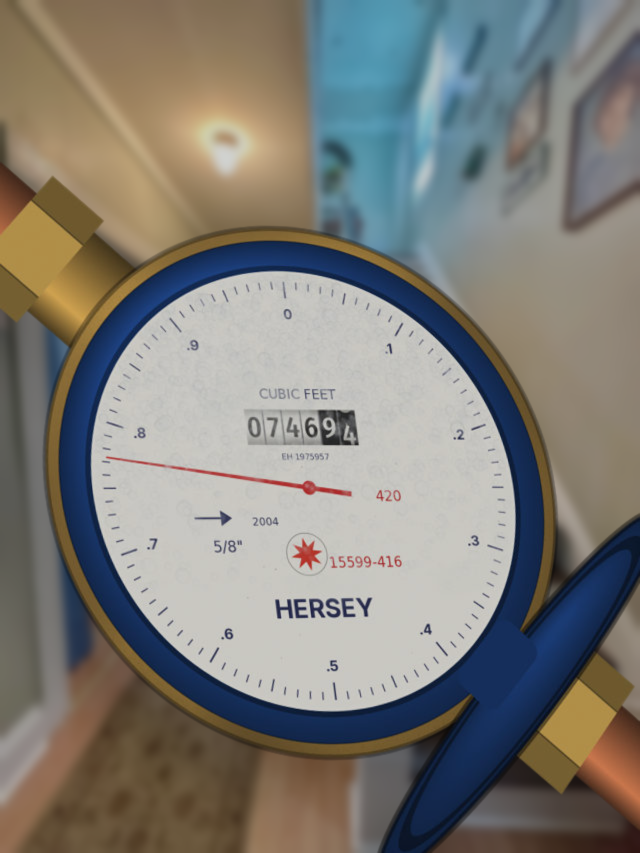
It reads 74693.77,ft³
